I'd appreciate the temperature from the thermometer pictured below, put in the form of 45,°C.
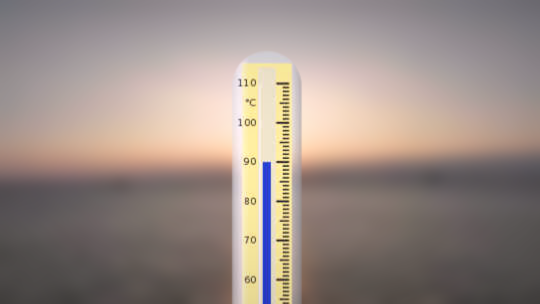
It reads 90,°C
